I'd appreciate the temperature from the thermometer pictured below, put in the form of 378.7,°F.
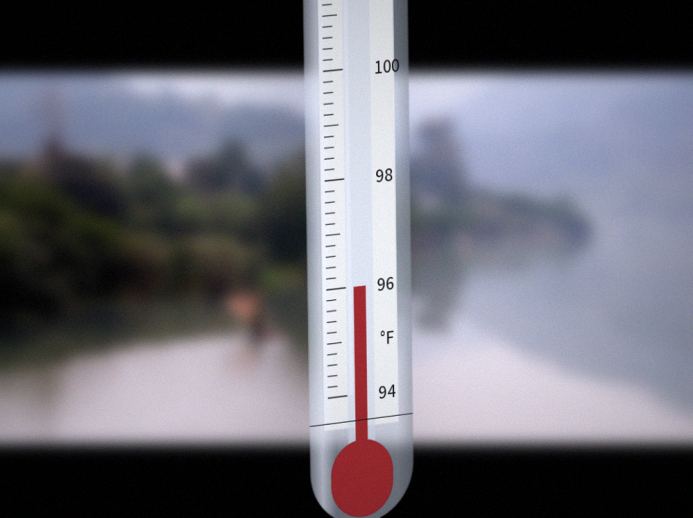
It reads 96,°F
